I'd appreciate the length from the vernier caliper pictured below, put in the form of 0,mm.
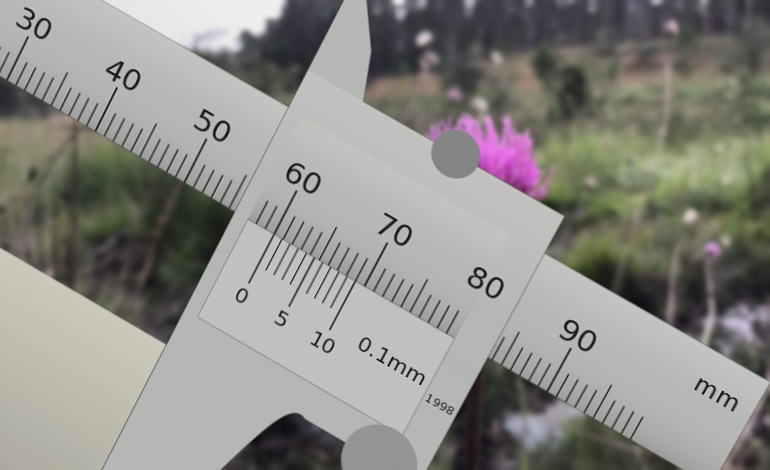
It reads 60.0,mm
